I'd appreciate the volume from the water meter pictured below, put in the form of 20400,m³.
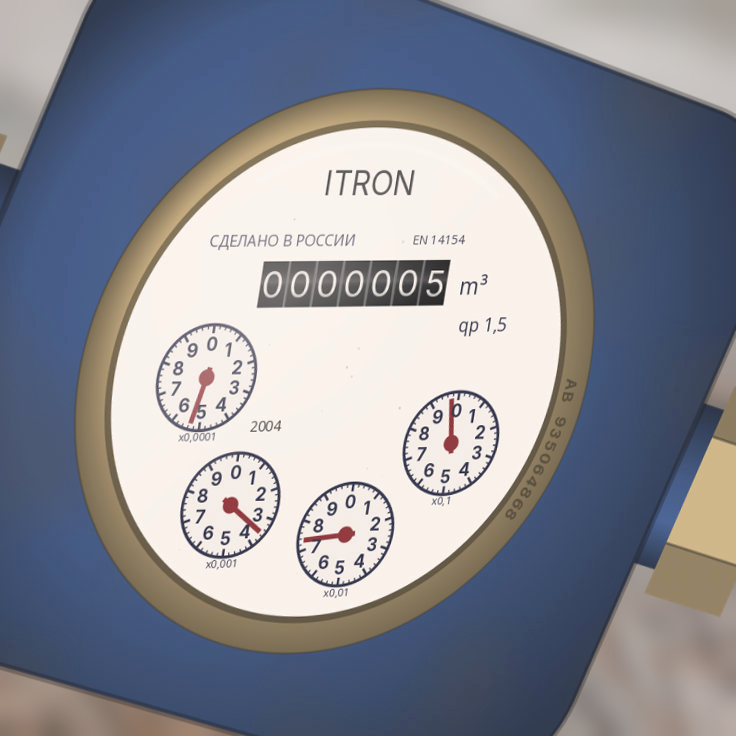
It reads 4.9735,m³
